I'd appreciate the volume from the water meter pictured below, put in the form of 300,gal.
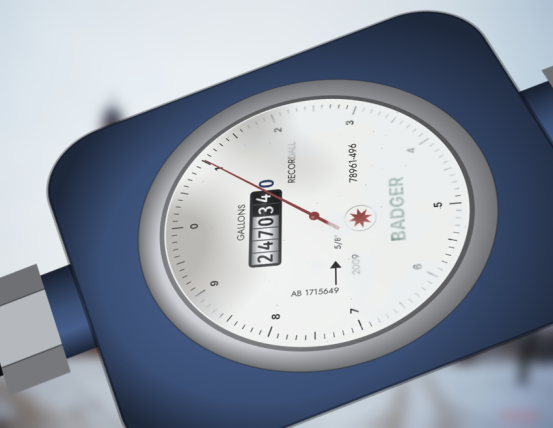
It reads 2470341.0,gal
